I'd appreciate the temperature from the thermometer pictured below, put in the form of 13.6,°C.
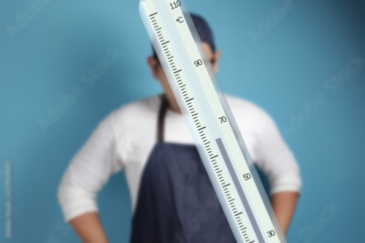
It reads 65,°C
